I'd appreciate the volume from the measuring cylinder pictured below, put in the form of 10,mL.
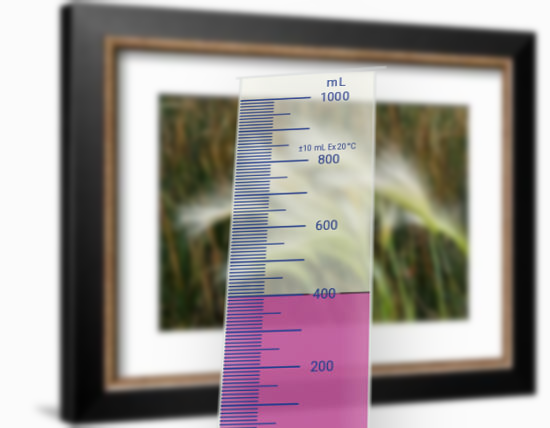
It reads 400,mL
